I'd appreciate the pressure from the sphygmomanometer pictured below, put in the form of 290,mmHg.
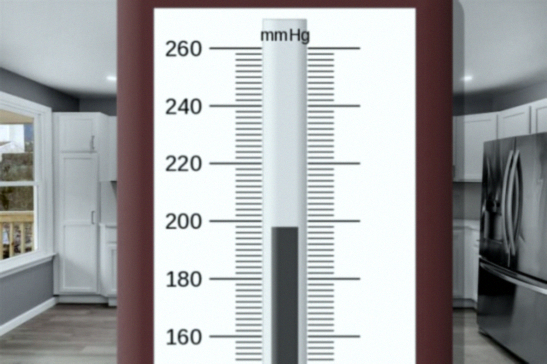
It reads 198,mmHg
